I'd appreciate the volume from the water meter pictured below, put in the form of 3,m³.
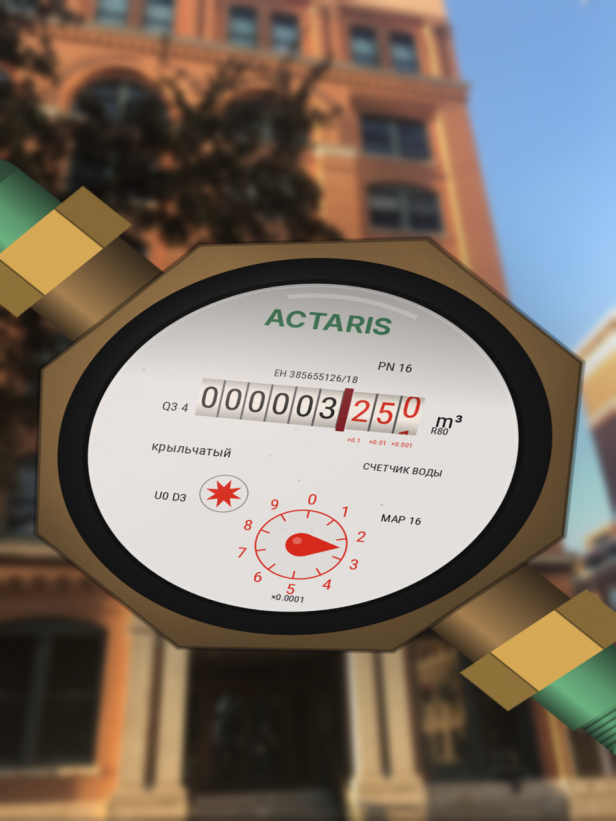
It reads 3.2502,m³
